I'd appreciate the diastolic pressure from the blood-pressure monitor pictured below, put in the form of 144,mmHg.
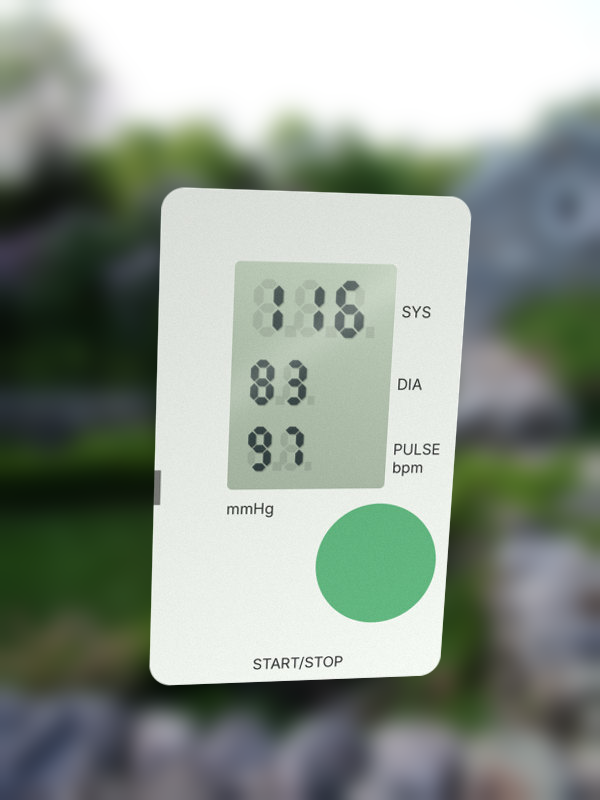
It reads 83,mmHg
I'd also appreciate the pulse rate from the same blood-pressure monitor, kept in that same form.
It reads 97,bpm
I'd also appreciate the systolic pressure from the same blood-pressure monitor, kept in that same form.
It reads 116,mmHg
